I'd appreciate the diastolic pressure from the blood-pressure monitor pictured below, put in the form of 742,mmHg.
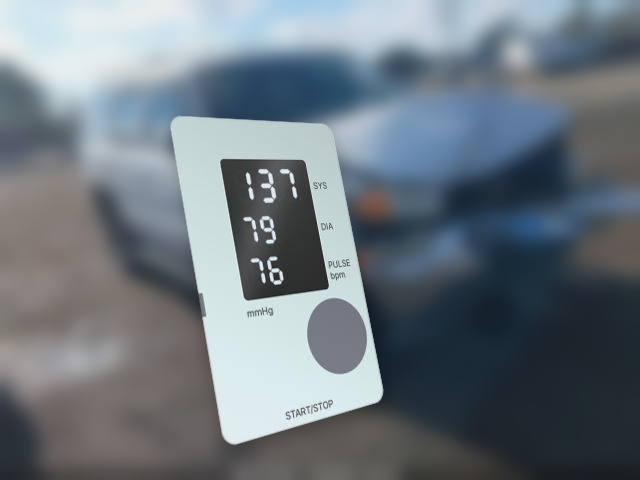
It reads 79,mmHg
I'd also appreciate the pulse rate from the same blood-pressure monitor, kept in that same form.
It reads 76,bpm
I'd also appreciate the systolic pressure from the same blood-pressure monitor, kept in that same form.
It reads 137,mmHg
